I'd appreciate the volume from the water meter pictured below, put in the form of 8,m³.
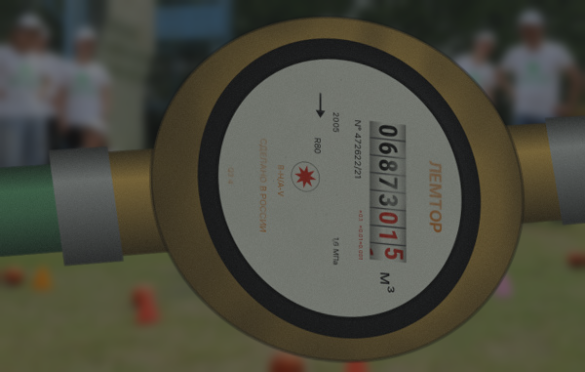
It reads 6873.015,m³
